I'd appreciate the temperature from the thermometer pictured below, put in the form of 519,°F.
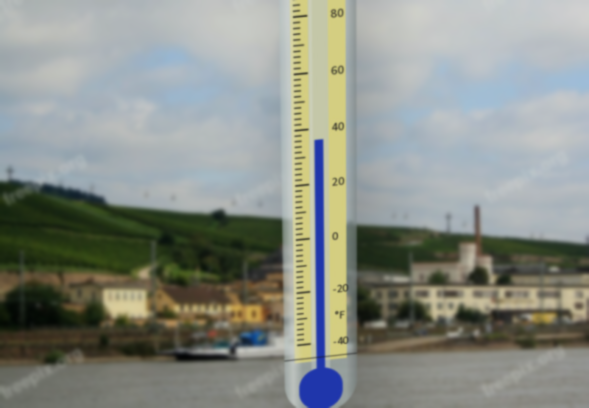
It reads 36,°F
